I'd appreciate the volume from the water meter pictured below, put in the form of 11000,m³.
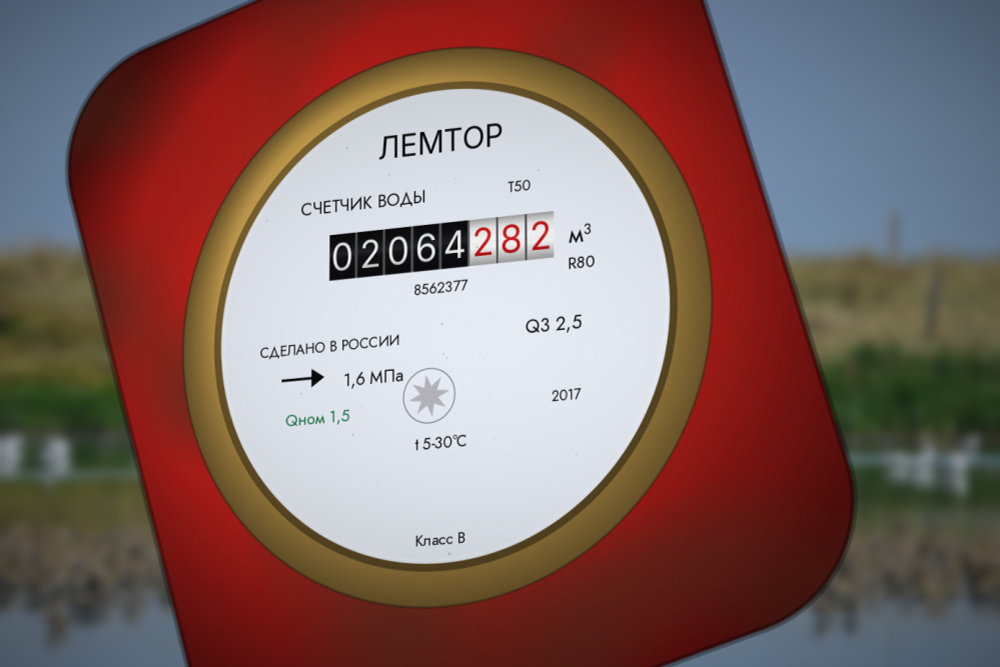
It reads 2064.282,m³
